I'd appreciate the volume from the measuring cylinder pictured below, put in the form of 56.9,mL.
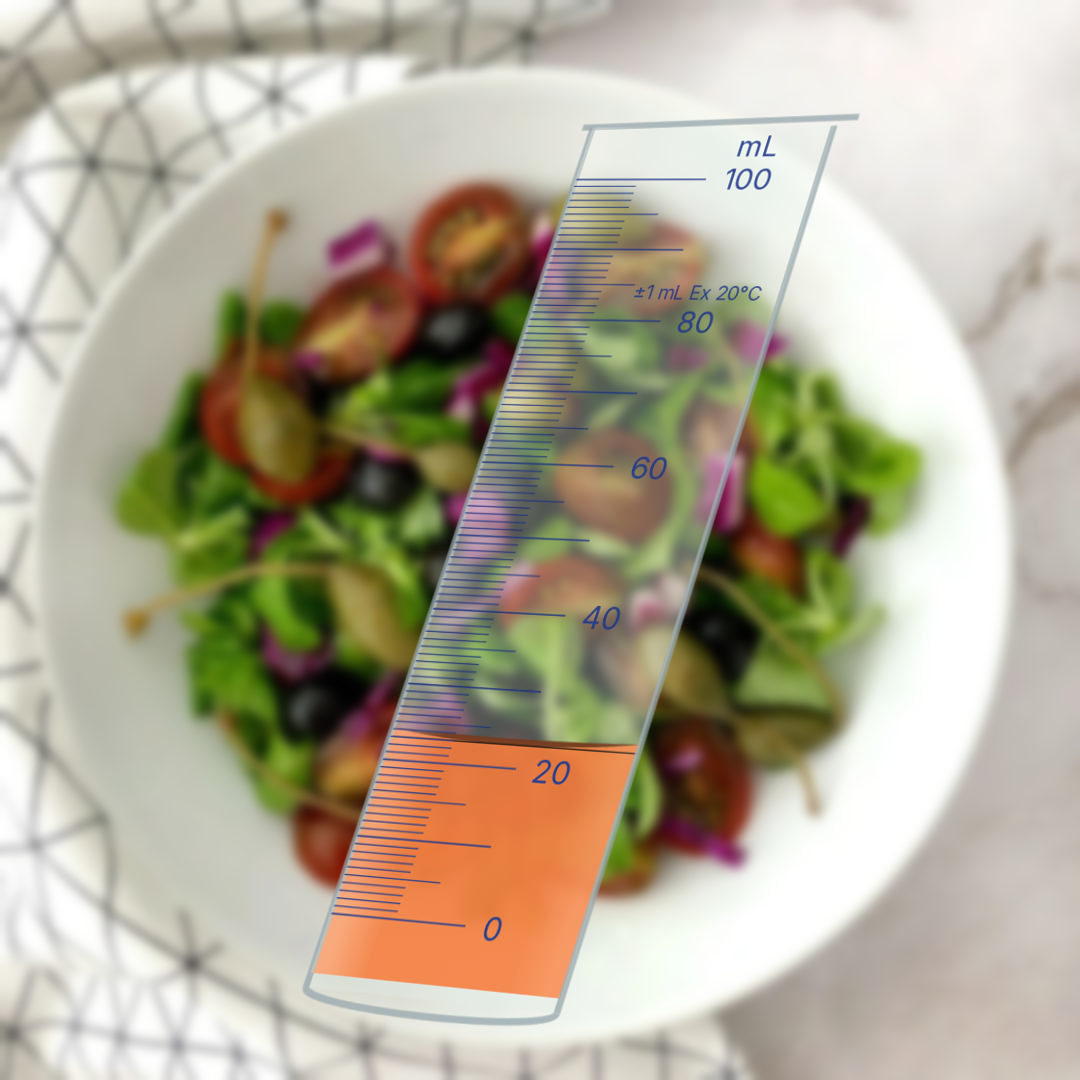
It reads 23,mL
